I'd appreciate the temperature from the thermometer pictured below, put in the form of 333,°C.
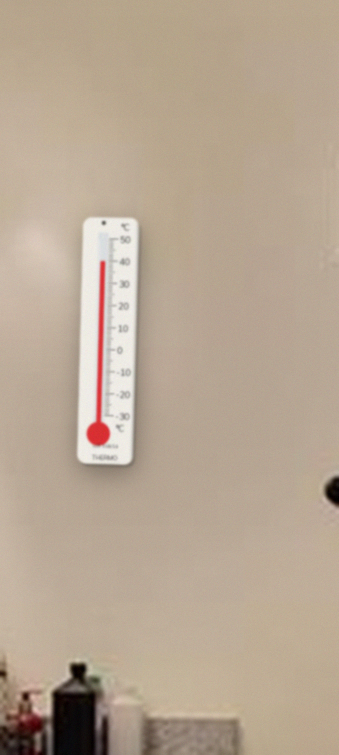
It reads 40,°C
